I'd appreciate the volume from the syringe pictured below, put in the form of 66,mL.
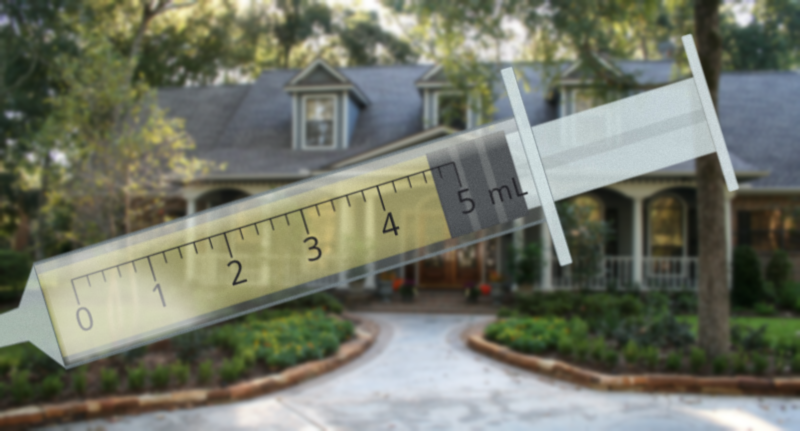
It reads 4.7,mL
